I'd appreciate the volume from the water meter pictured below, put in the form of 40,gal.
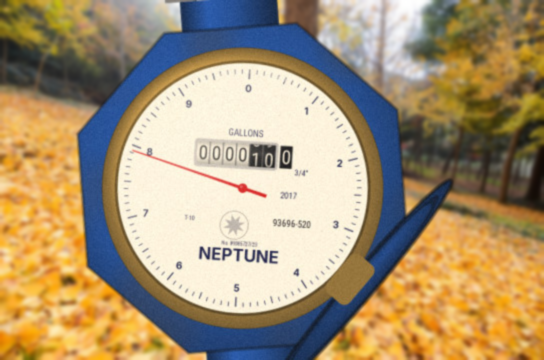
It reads 97.9,gal
